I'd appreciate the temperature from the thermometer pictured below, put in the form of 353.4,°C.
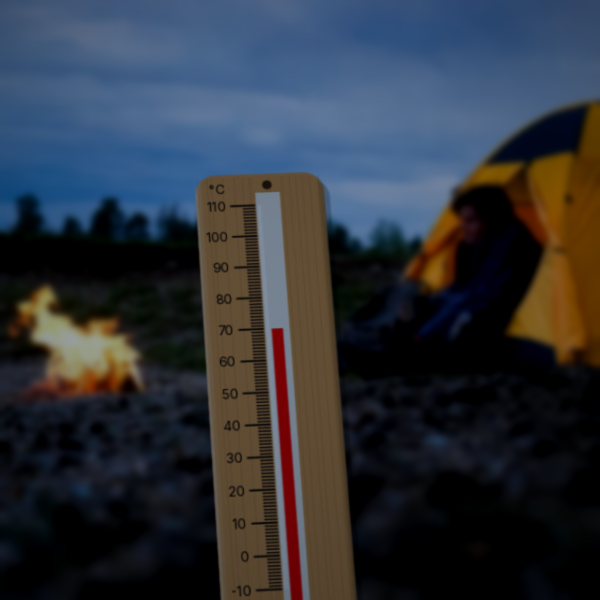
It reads 70,°C
